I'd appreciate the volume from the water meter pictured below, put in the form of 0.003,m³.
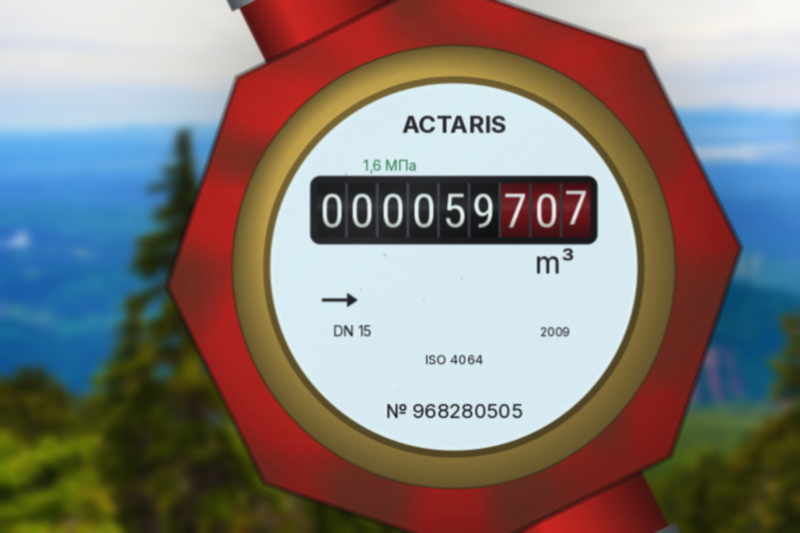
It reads 59.707,m³
